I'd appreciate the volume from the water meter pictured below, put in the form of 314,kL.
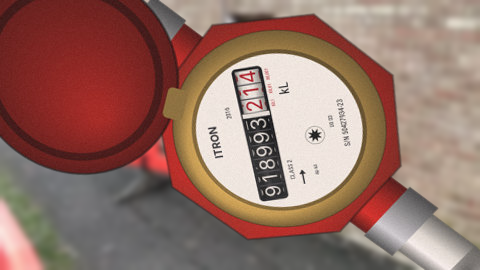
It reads 918993.214,kL
